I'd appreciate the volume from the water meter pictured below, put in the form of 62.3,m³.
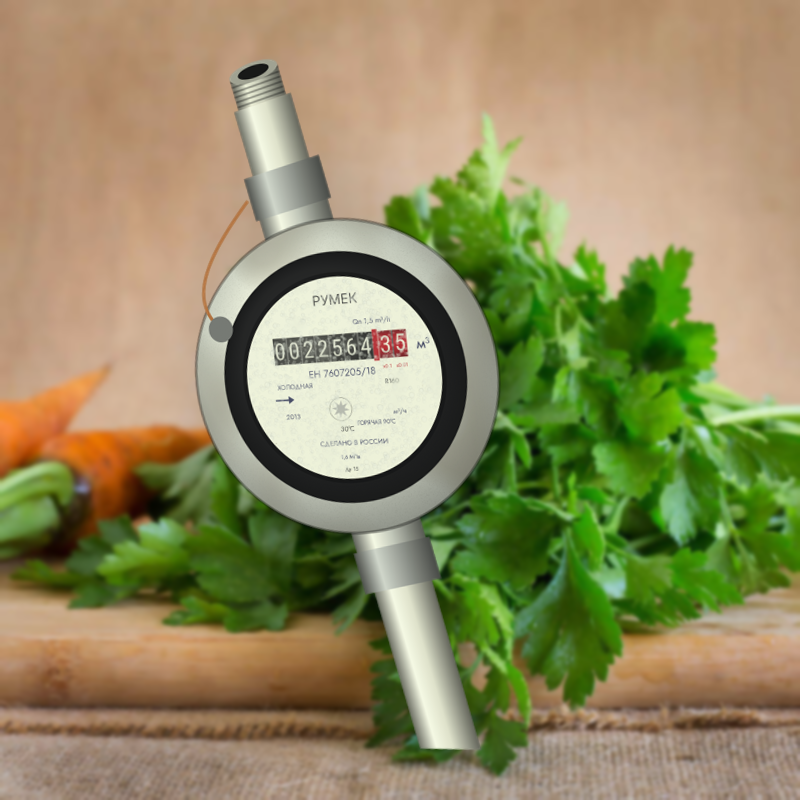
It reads 22564.35,m³
